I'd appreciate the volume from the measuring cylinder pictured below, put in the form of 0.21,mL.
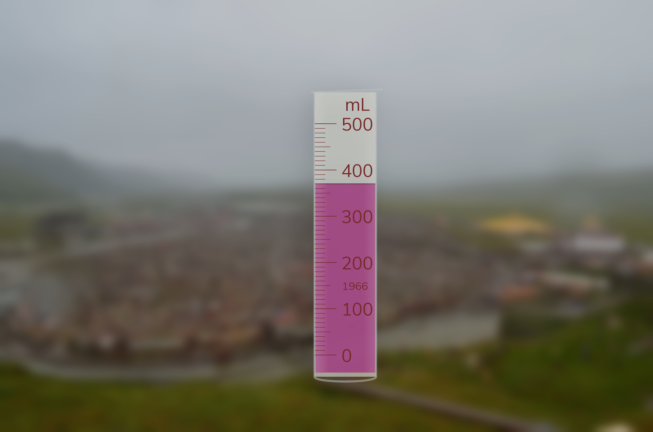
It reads 370,mL
